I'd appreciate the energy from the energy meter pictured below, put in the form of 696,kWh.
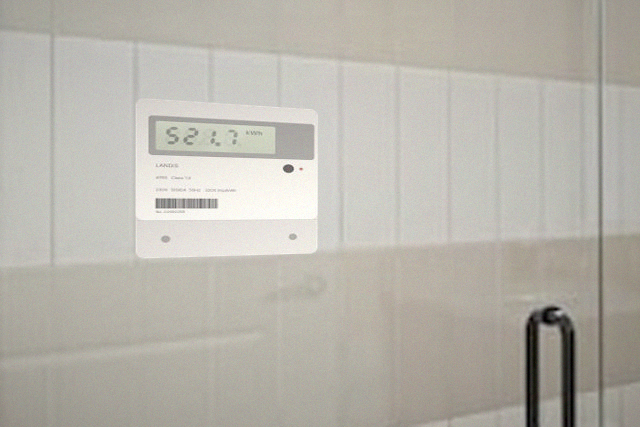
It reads 521.7,kWh
